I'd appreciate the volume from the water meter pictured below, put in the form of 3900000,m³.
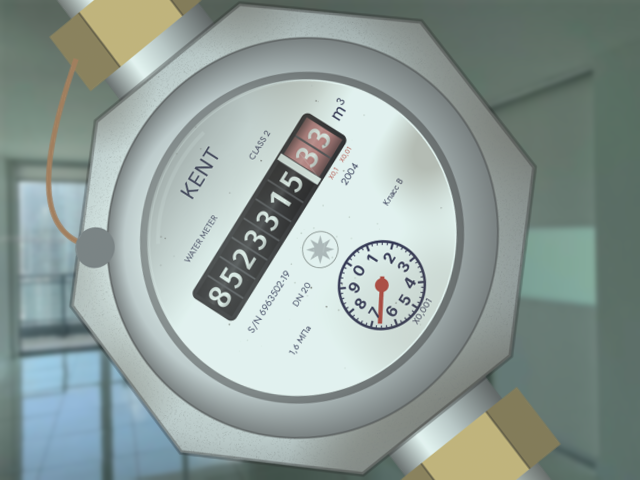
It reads 8523315.336,m³
